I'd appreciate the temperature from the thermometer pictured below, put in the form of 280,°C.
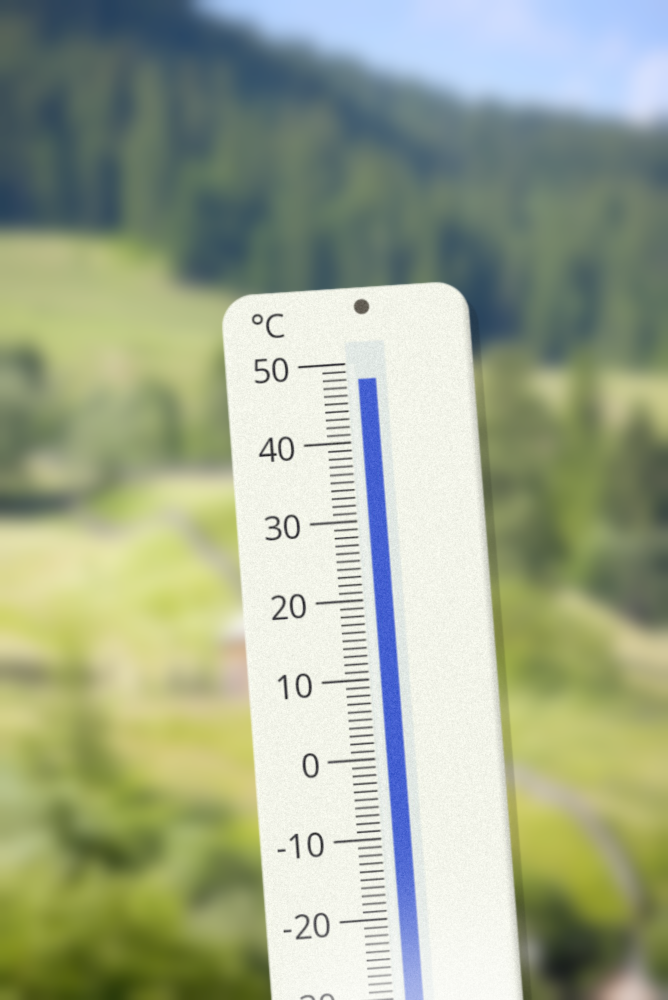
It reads 48,°C
